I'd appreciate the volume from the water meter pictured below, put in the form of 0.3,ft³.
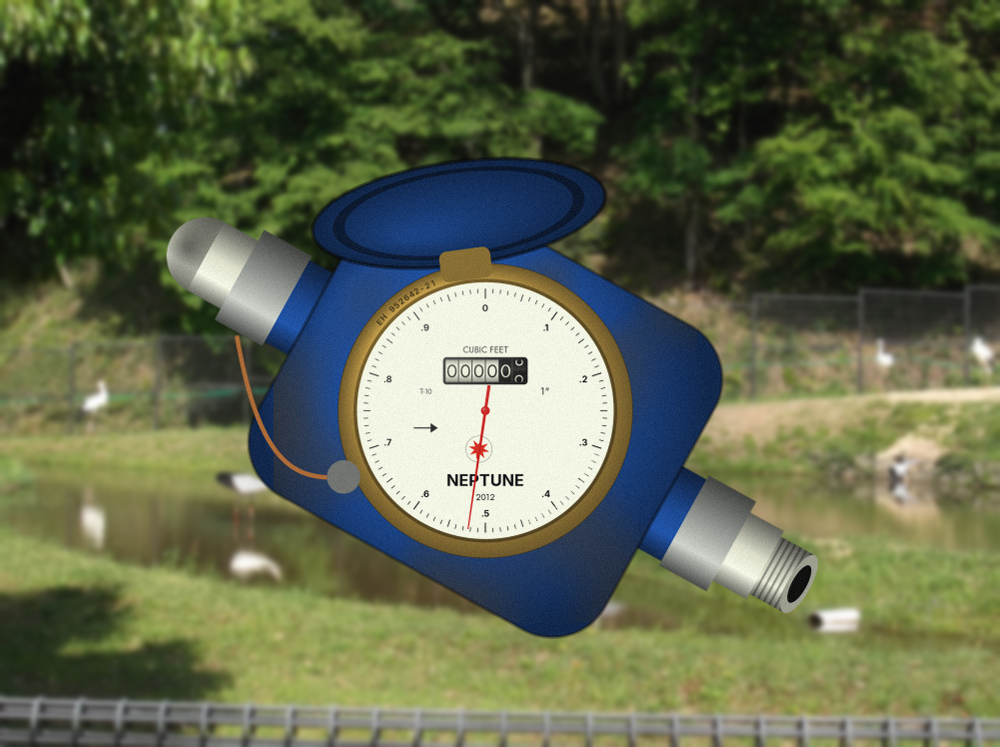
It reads 8.52,ft³
